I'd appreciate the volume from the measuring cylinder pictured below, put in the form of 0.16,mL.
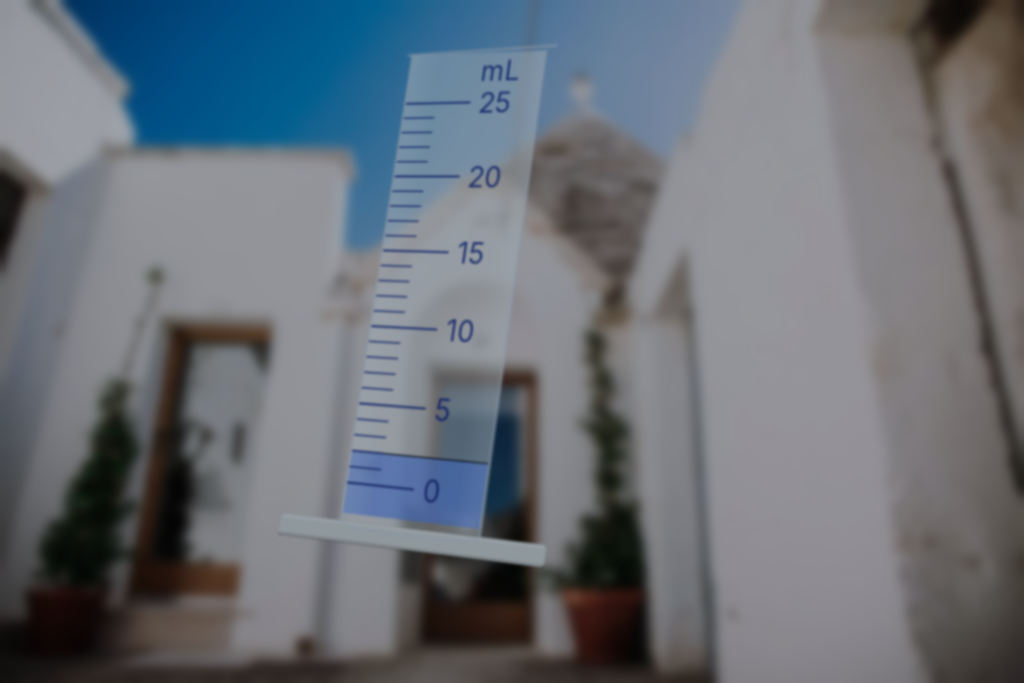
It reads 2,mL
